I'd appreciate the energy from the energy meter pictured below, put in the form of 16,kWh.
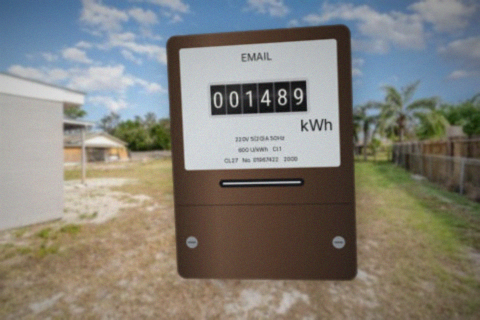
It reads 1489,kWh
